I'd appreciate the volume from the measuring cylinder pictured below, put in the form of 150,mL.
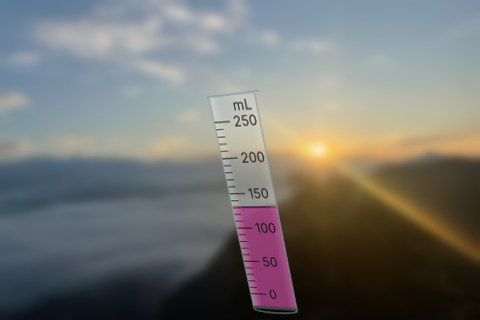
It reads 130,mL
